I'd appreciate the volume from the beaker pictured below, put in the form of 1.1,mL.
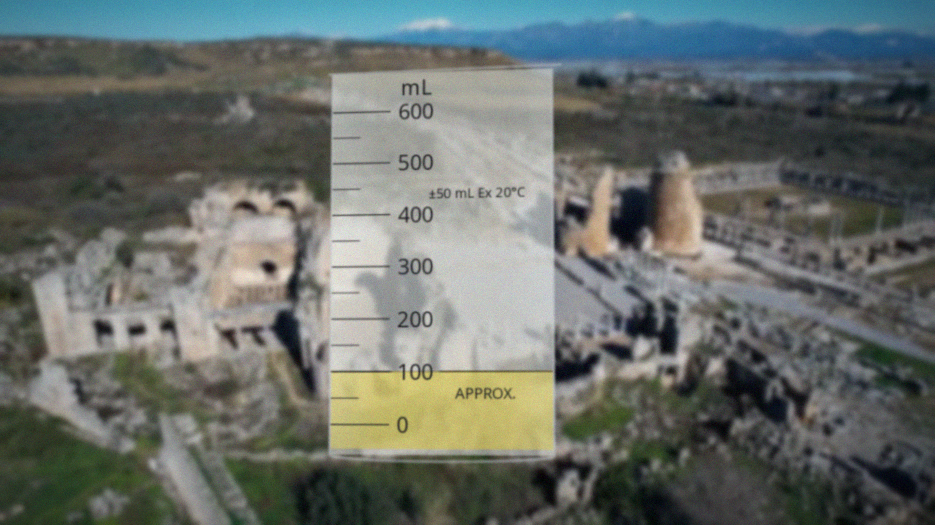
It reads 100,mL
